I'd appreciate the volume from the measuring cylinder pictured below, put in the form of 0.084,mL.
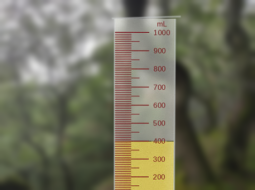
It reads 400,mL
